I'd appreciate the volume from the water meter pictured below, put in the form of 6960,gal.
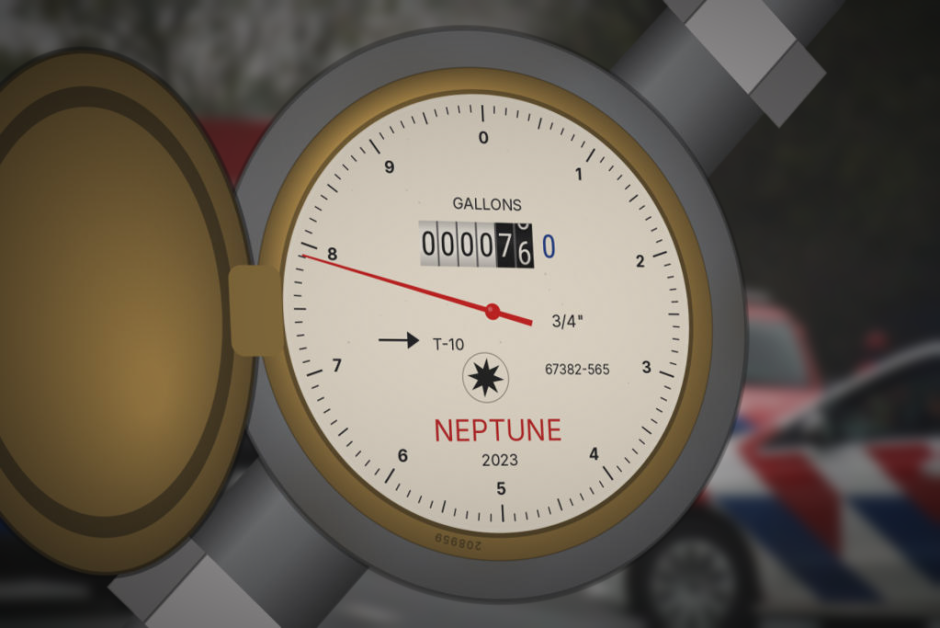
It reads 757.9,gal
